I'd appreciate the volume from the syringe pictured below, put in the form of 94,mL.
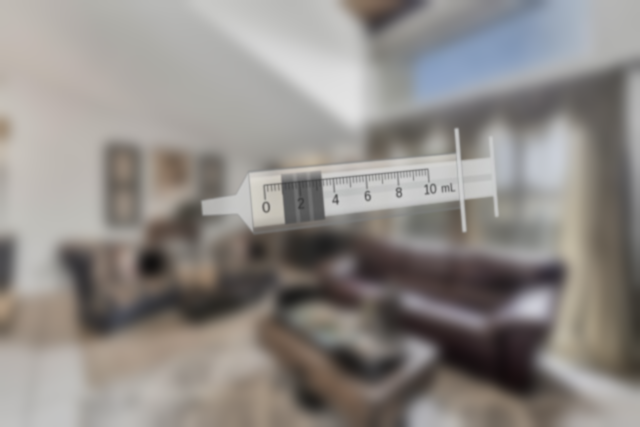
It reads 1,mL
